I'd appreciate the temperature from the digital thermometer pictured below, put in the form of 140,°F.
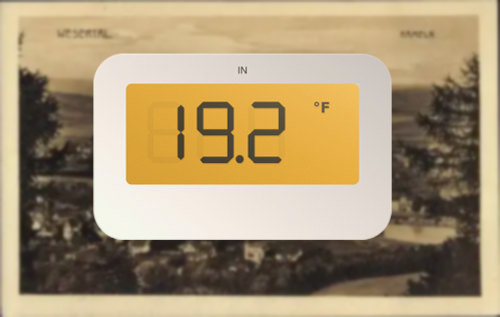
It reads 19.2,°F
